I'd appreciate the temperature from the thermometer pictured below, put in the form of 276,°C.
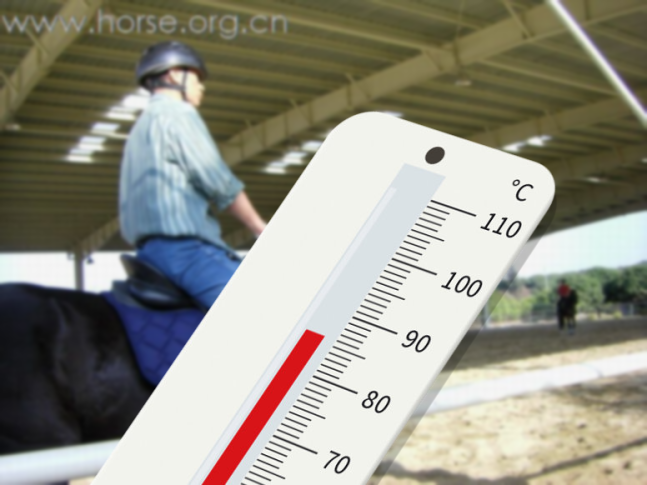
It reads 86,°C
